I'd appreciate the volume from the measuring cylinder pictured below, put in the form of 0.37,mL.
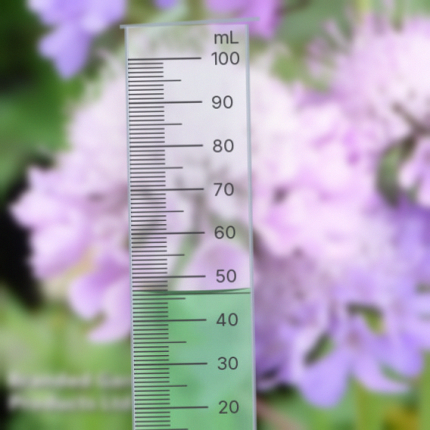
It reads 46,mL
